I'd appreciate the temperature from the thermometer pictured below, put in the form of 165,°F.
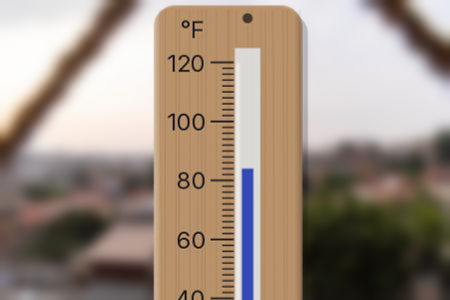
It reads 84,°F
